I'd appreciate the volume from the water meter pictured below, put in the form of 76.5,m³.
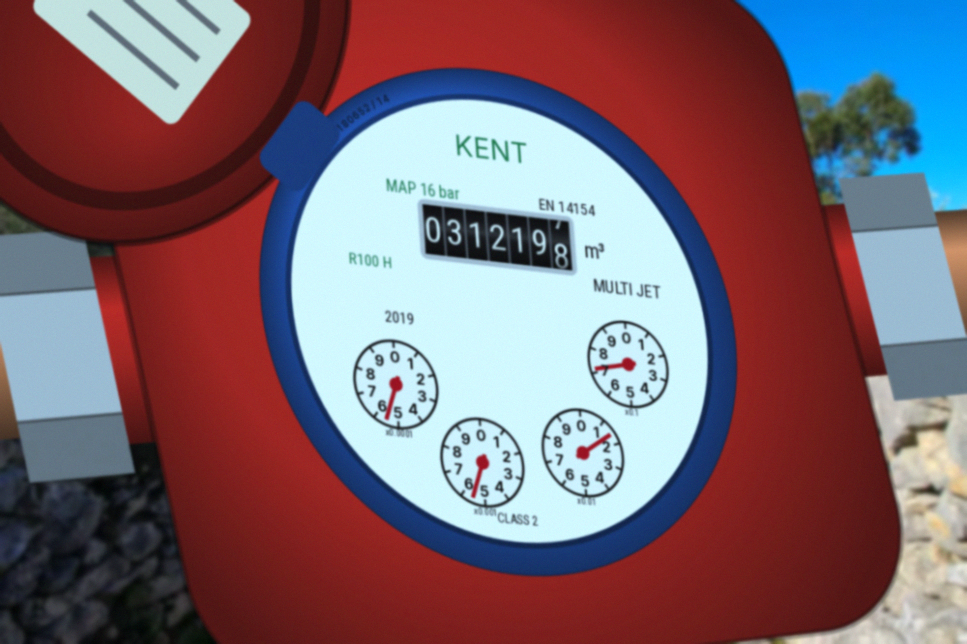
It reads 312197.7155,m³
